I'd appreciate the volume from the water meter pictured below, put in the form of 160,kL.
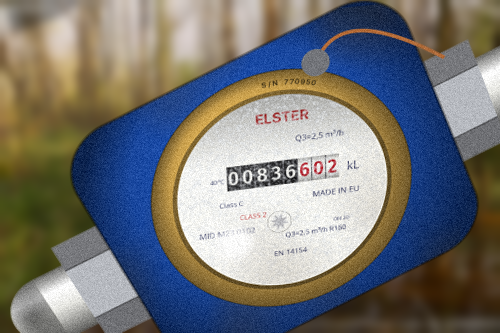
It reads 836.602,kL
